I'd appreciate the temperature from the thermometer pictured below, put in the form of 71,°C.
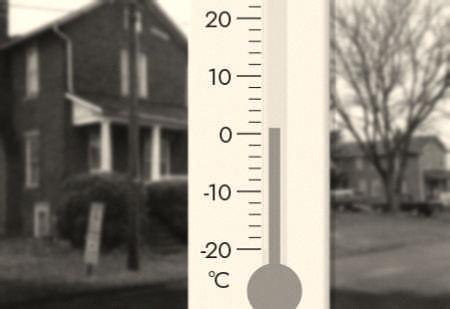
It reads 1,°C
